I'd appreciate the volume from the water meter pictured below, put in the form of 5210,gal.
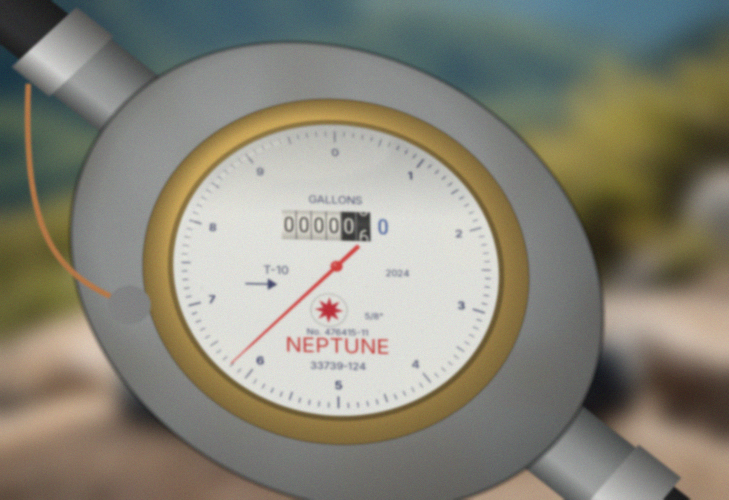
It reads 56.2,gal
